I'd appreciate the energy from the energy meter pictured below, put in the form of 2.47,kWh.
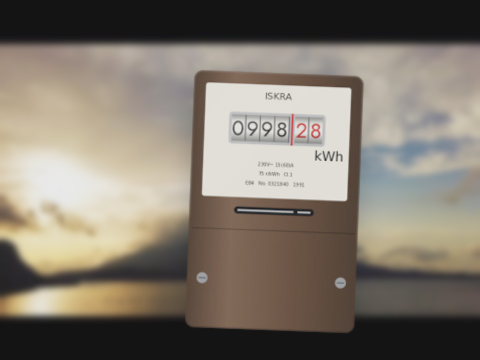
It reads 998.28,kWh
